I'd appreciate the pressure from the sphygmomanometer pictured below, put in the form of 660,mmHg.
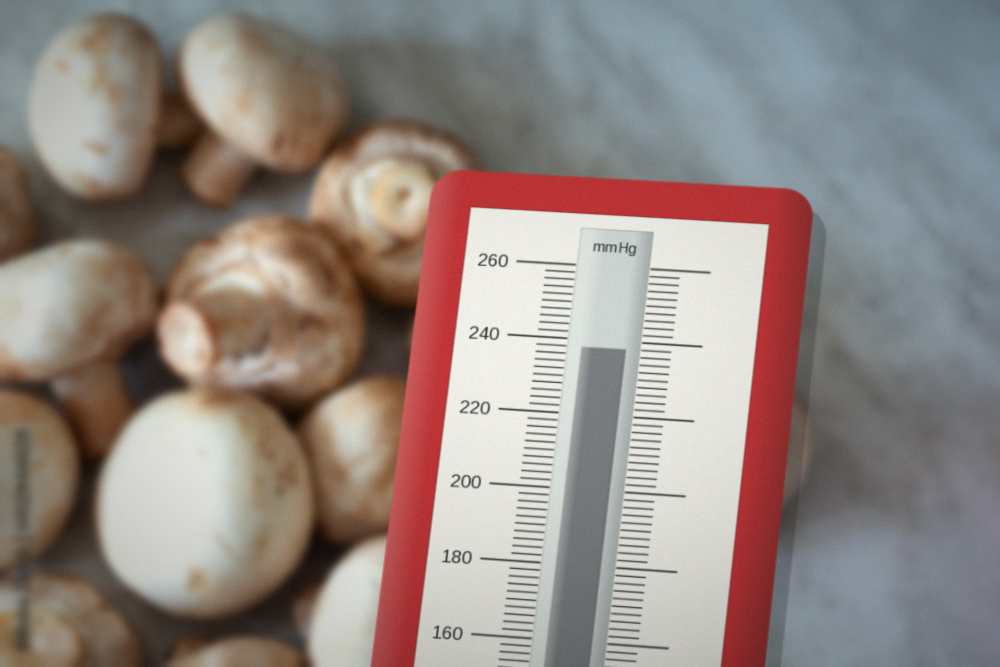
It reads 238,mmHg
